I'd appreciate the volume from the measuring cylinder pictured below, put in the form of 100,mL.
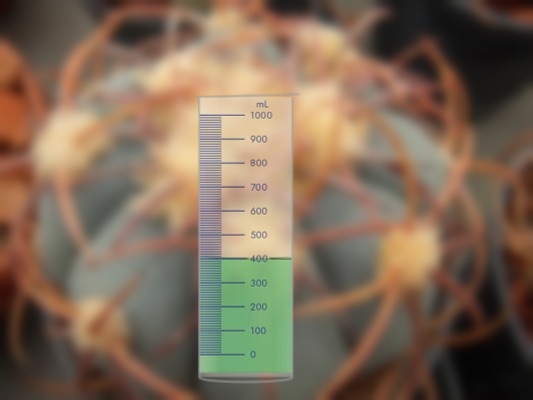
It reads 400,mL
